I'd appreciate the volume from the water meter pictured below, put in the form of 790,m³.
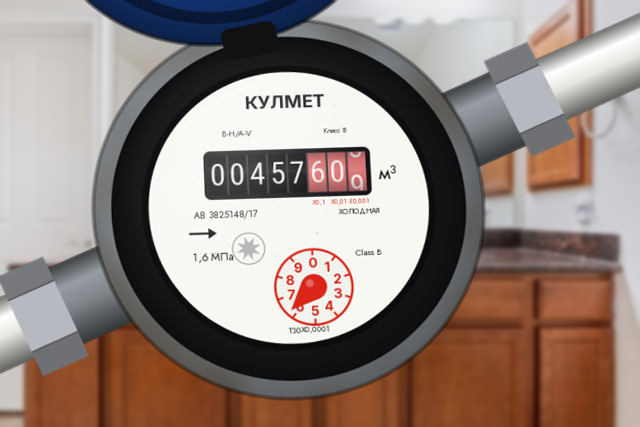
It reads 457.6086,m³
